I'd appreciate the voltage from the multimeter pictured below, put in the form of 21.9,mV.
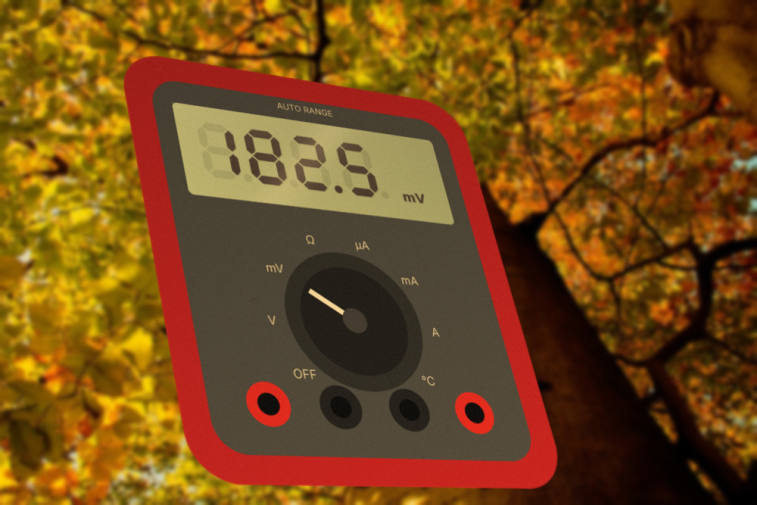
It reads 182.5,mV
